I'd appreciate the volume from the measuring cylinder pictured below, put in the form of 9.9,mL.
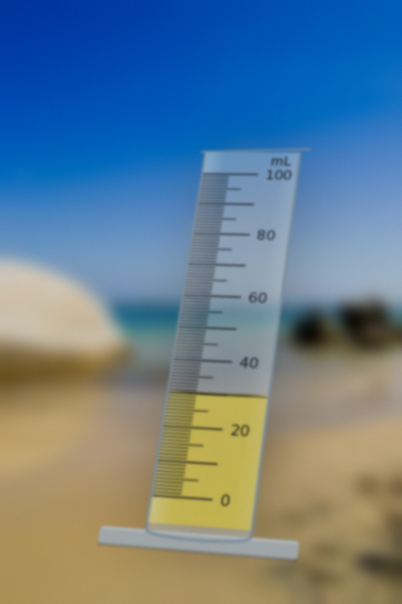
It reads 30,mL
